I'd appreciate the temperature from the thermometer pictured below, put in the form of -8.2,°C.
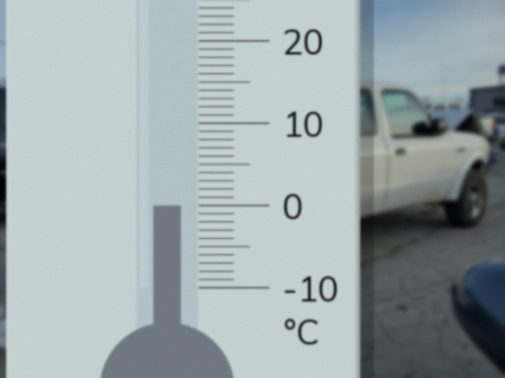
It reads 0,°C
